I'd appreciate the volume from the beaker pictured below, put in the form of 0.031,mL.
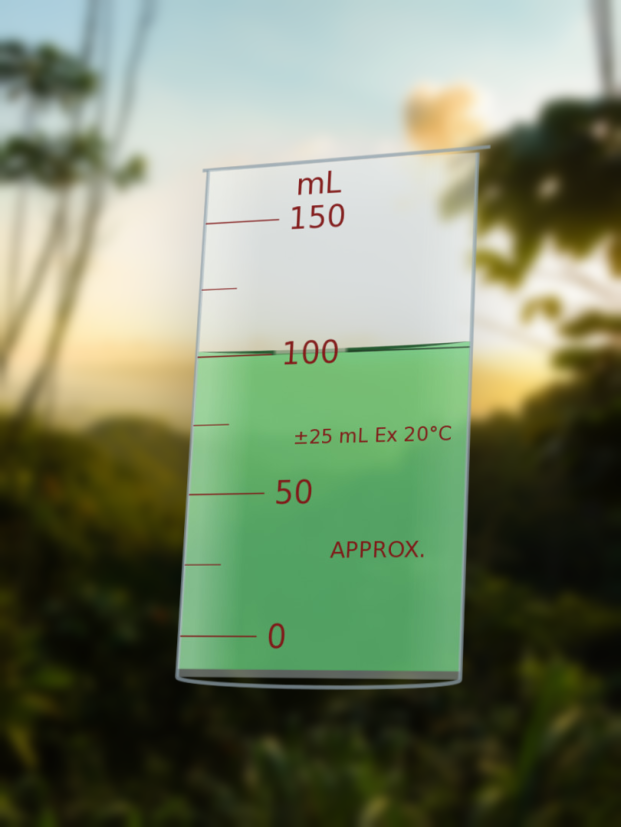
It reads 100,mL
